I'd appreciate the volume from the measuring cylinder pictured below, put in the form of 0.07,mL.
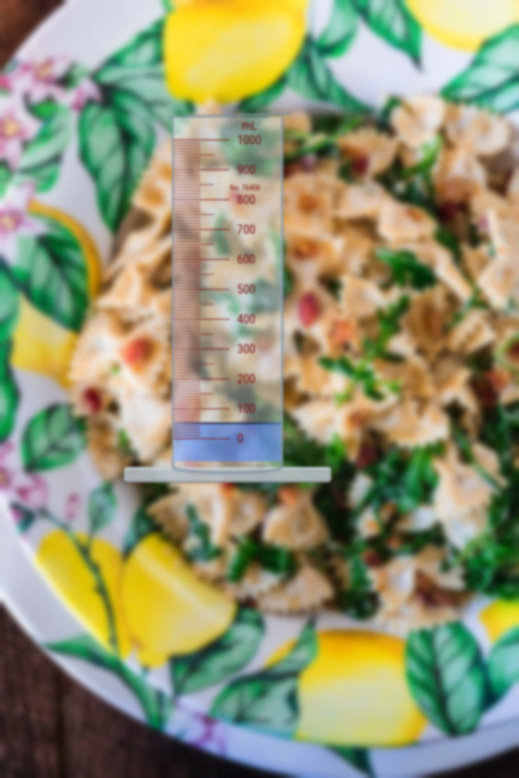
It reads 50,mL
